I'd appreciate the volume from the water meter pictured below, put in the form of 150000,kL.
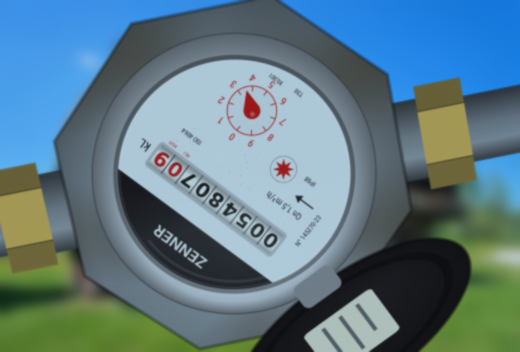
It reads 54807.093,kL
